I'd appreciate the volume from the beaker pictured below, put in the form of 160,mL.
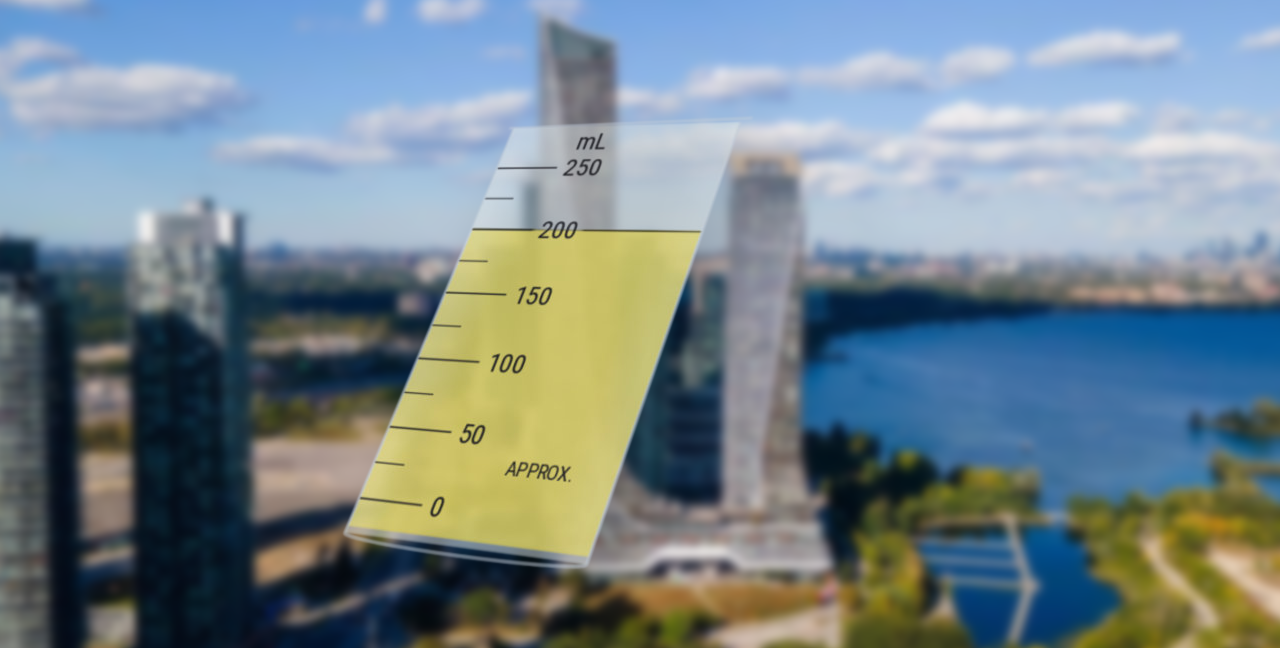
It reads 200,mL
